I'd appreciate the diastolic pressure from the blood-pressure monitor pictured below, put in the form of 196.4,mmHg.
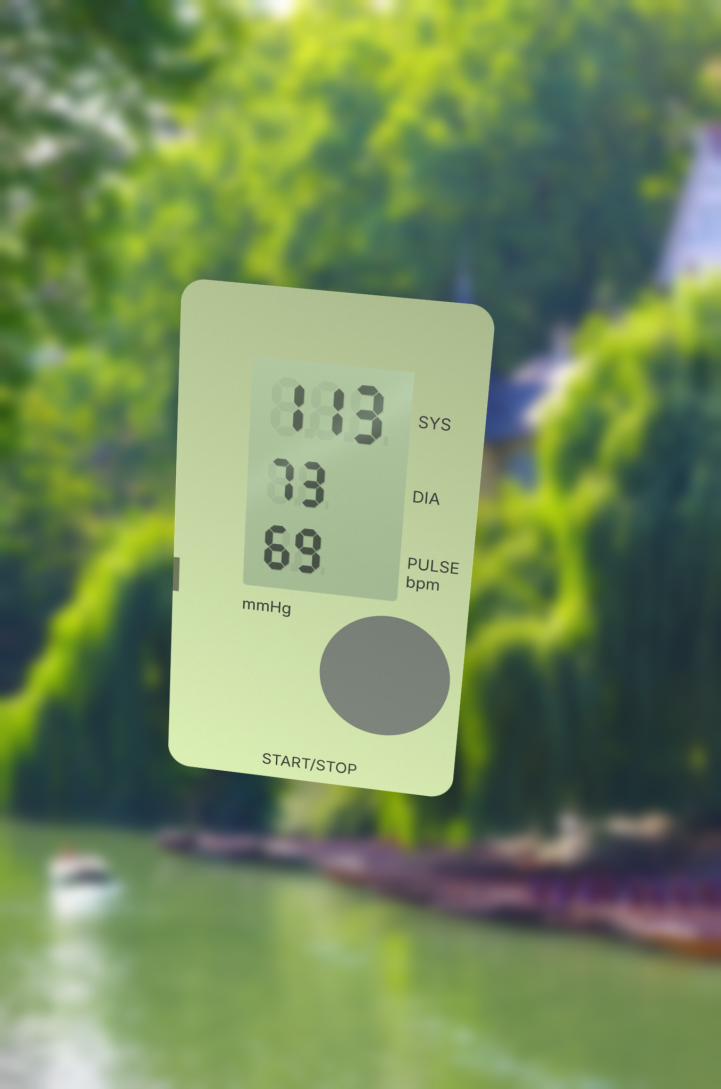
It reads 73,mmHg
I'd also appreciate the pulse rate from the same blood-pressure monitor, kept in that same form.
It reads 69,bpm
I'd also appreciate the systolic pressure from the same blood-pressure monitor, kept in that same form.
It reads 113,mmHg
